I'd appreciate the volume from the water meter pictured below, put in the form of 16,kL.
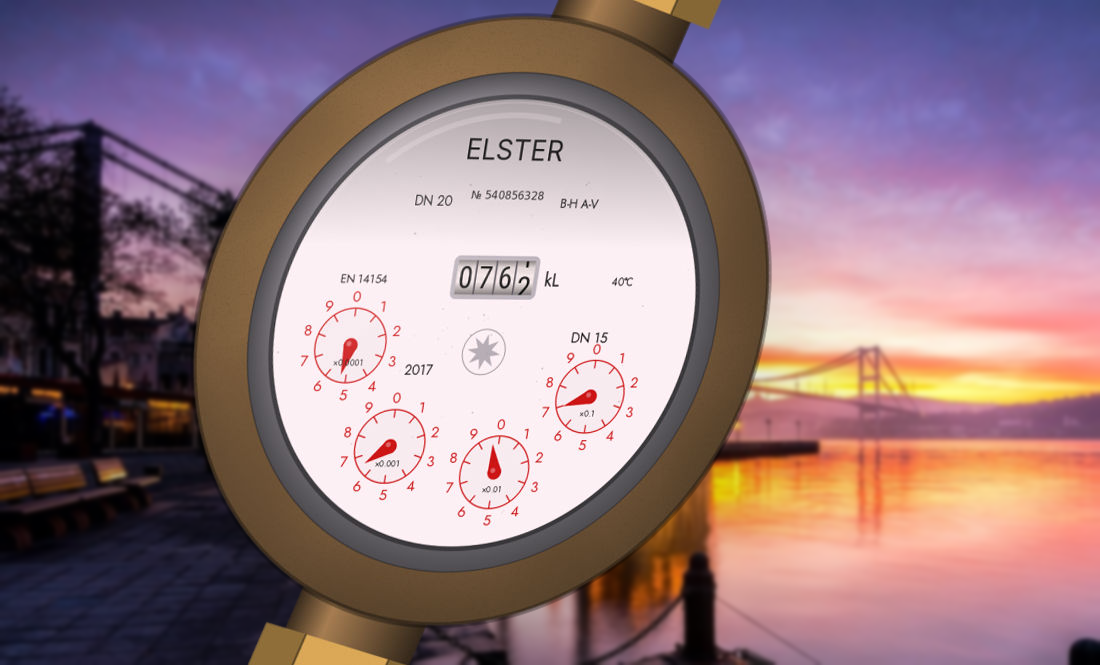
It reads 761.6965,kL
